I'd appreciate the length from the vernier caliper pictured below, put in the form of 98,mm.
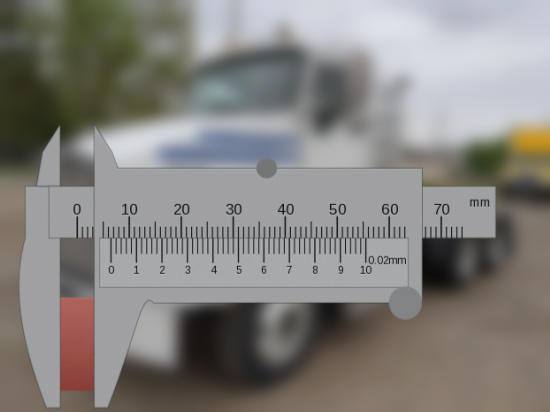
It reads 6.5,mm
